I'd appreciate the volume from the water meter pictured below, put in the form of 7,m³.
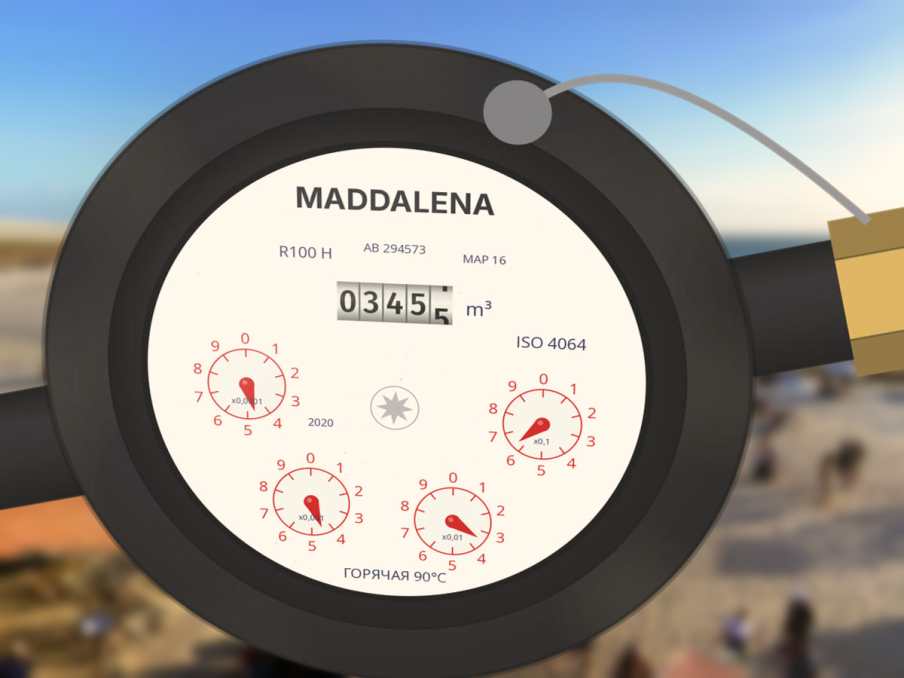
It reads 3454.6344,m³
